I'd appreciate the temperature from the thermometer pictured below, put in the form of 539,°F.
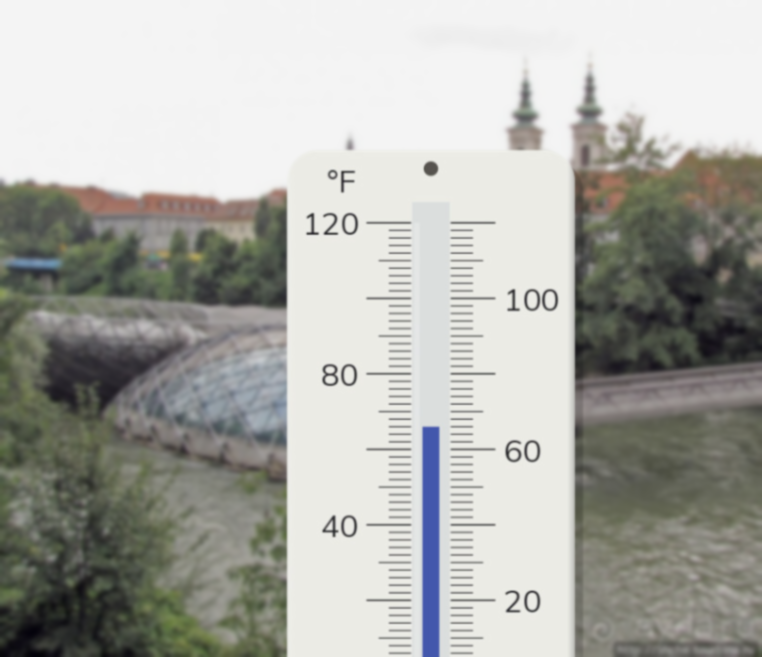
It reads 66,°F
